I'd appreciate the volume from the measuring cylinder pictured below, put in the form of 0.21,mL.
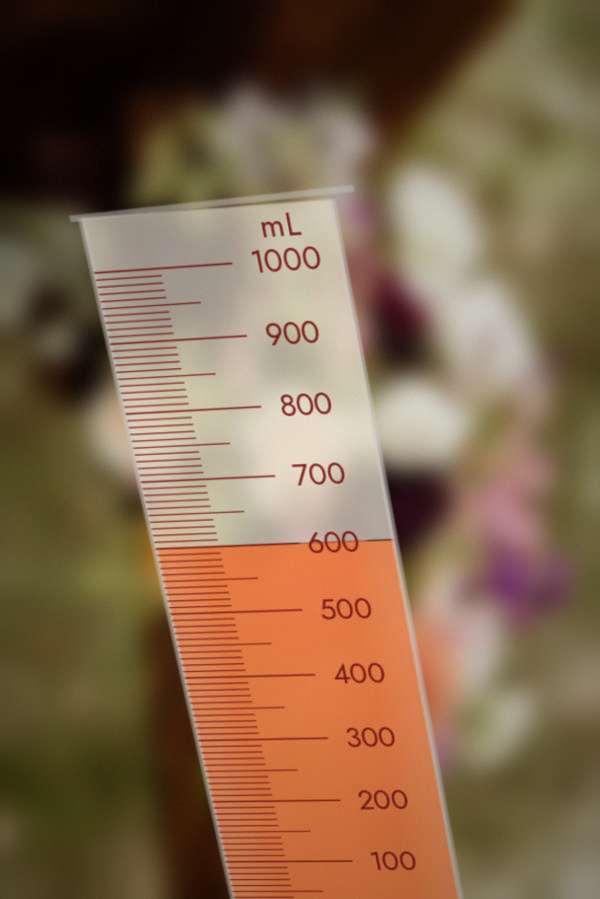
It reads 600,mL
